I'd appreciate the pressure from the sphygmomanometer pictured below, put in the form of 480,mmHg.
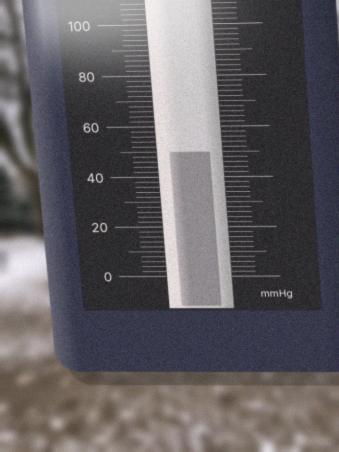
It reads 50,mmHg
